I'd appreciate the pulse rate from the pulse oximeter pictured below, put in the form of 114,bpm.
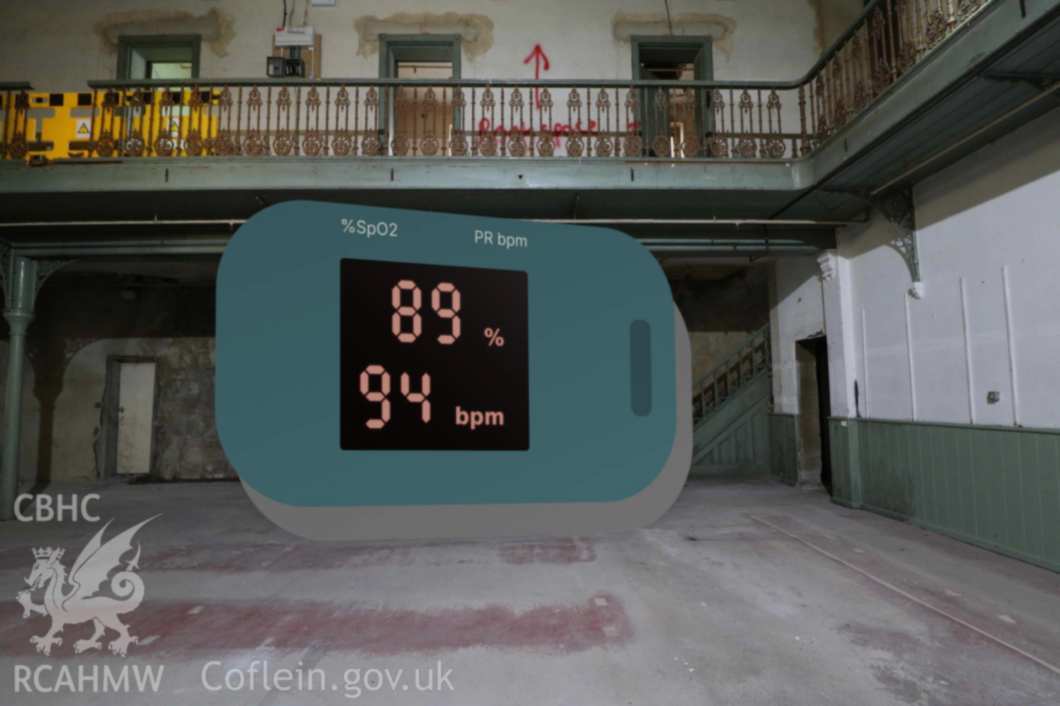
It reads 94,bpm
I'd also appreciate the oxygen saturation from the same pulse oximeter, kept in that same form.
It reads 89,%
